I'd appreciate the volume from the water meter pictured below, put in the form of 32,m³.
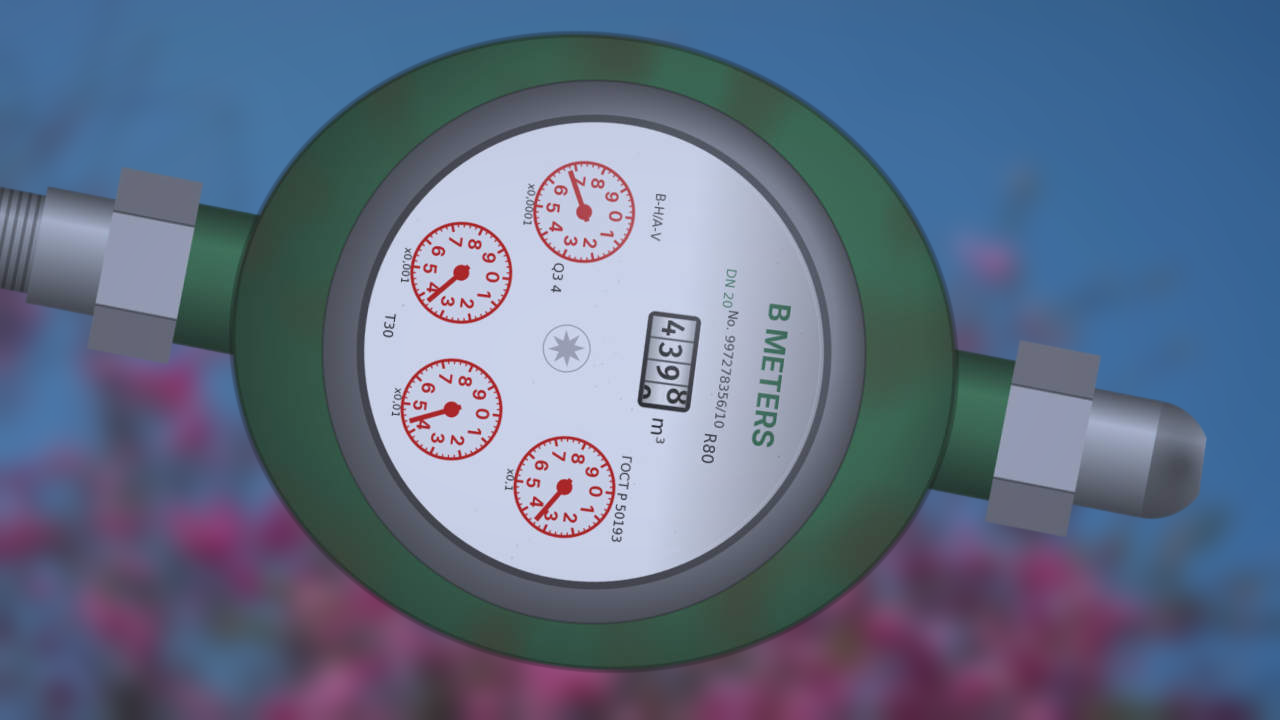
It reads 4398.3436,m³
